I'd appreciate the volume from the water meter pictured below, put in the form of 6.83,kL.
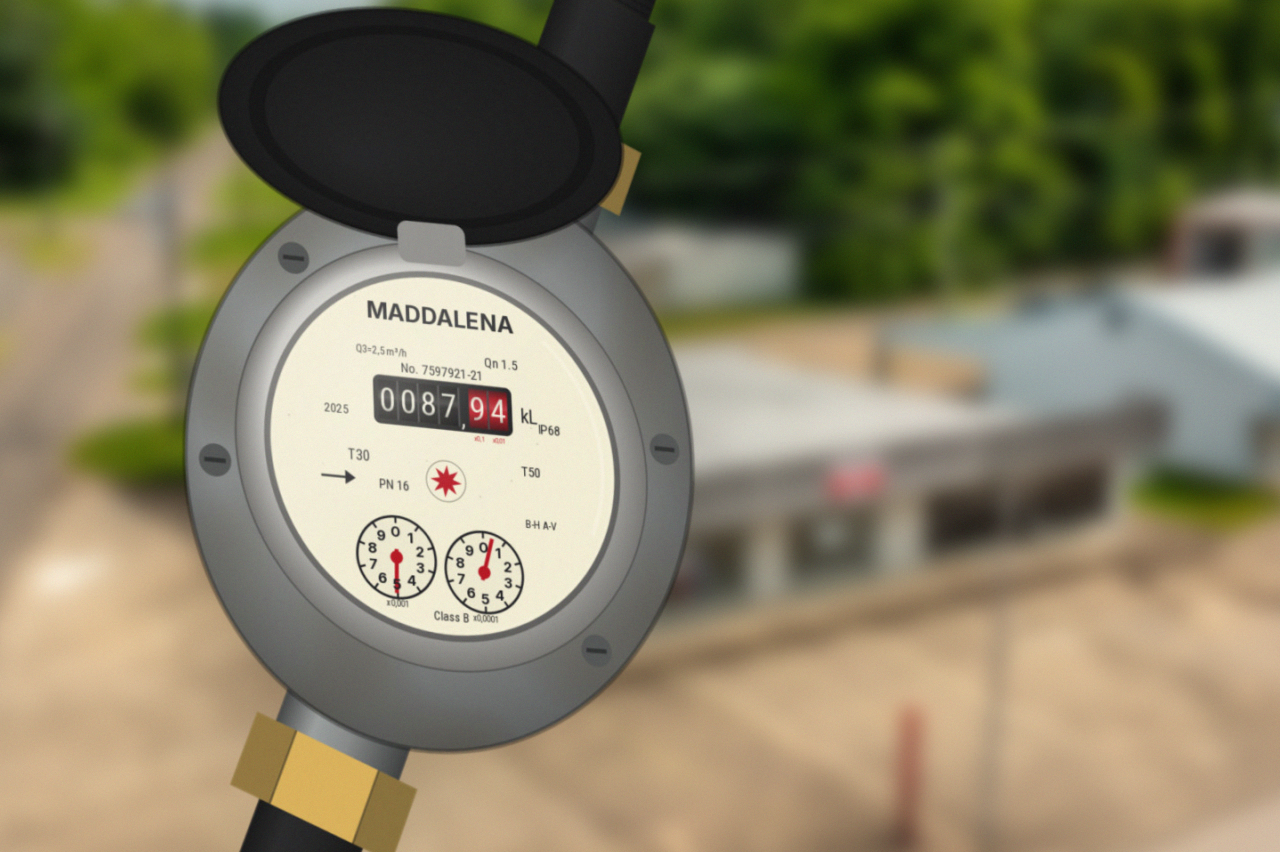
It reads 87.9450,kL
